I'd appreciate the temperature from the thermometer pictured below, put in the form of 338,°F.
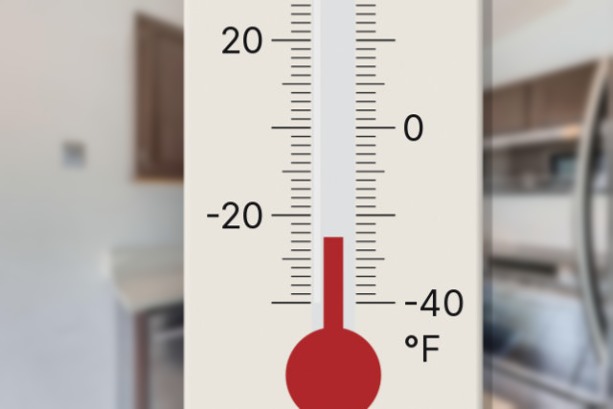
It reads -25,°F
